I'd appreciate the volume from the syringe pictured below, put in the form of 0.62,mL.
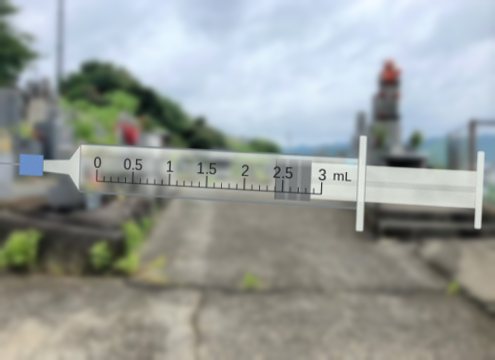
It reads 2.4,mL
